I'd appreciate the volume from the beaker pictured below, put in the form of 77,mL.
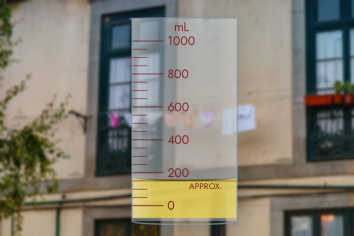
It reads 150,mL
